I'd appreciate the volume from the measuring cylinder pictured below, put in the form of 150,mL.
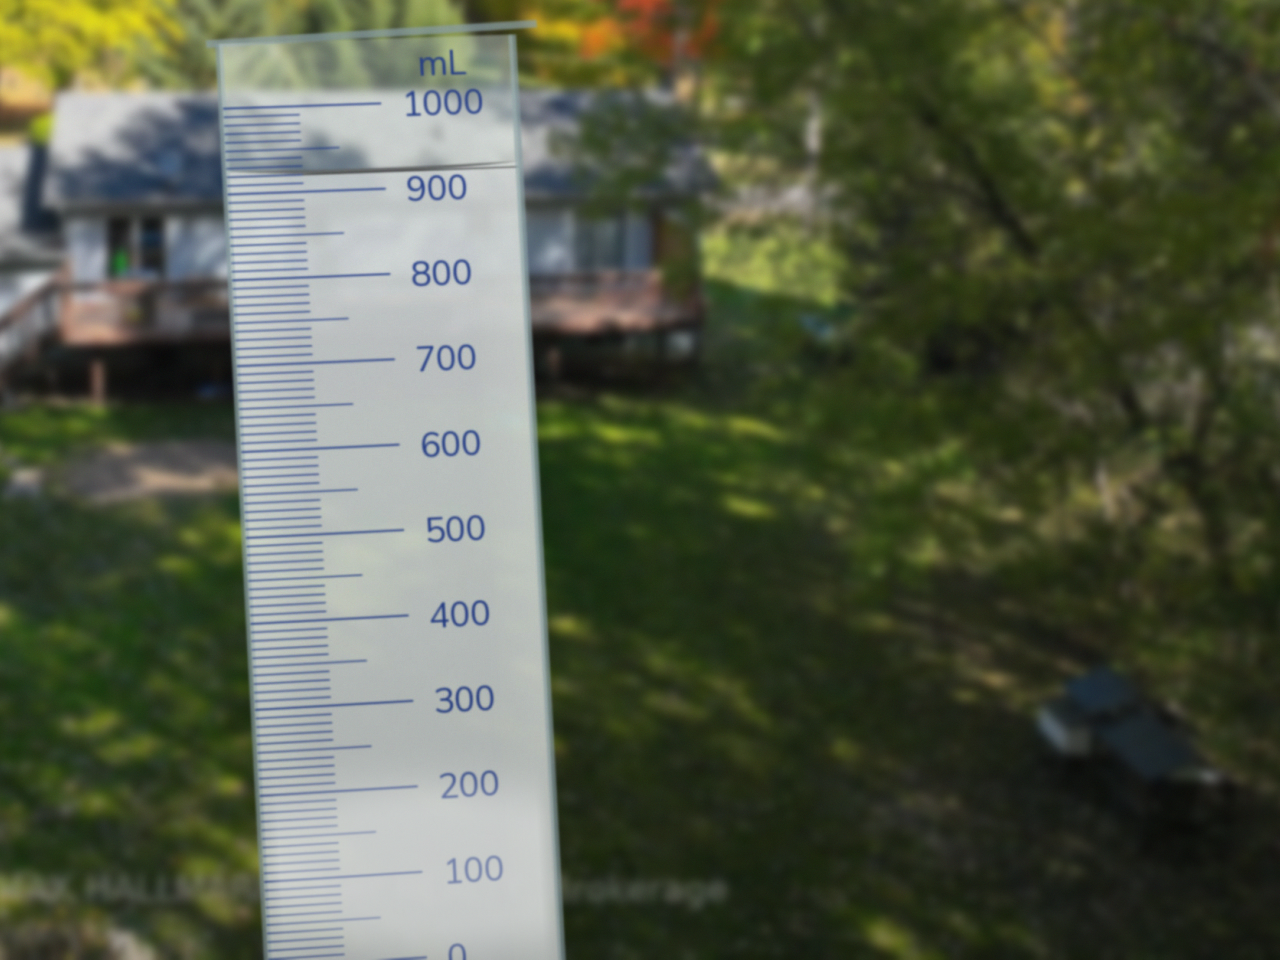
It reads 920,mL
